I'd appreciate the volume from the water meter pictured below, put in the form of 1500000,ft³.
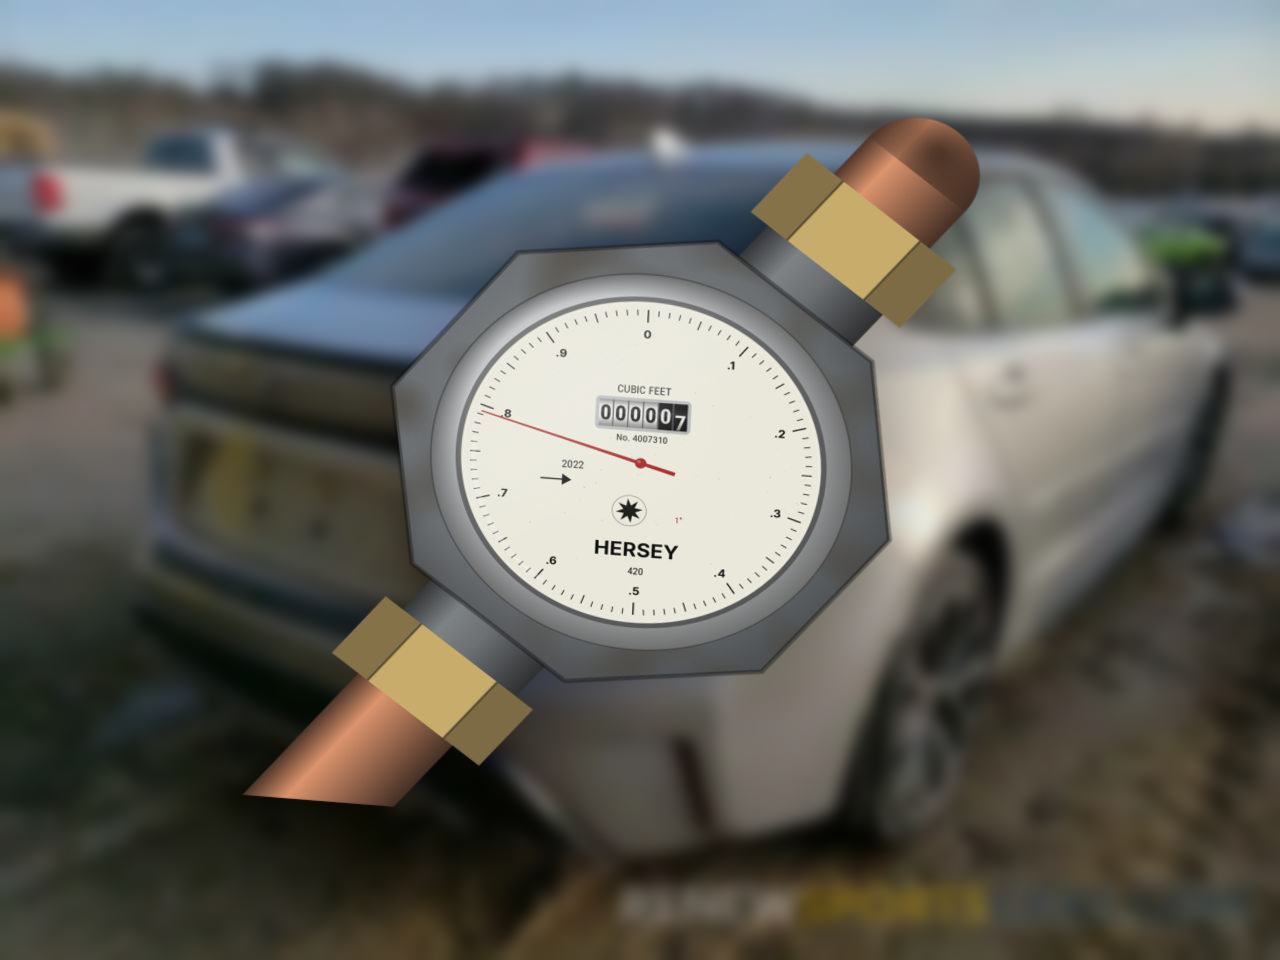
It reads 6.79,ft³
